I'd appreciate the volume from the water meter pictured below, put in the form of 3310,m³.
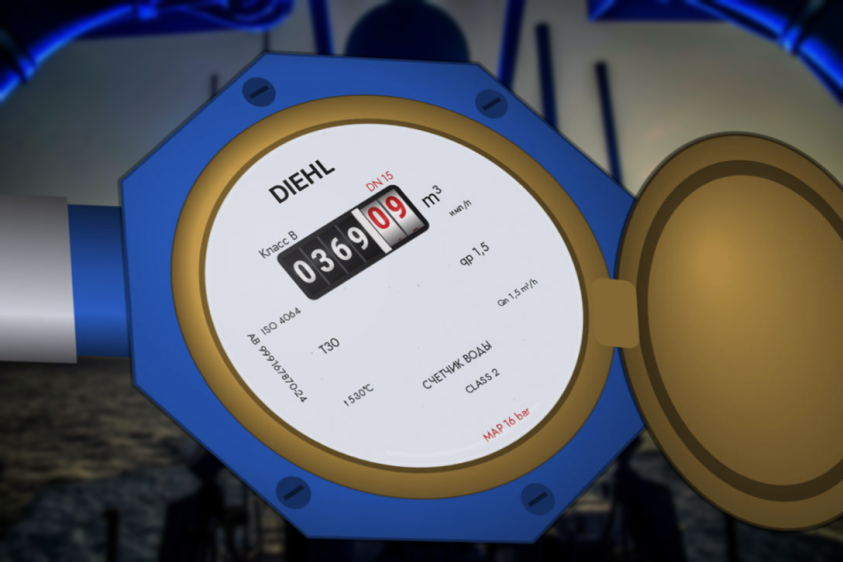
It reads 369.09,m³
